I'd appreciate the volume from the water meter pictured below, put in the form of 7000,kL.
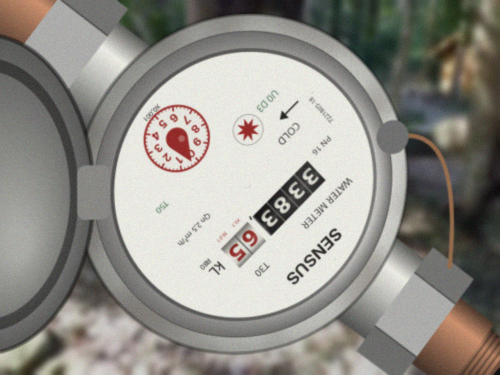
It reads 3383.650,kL
